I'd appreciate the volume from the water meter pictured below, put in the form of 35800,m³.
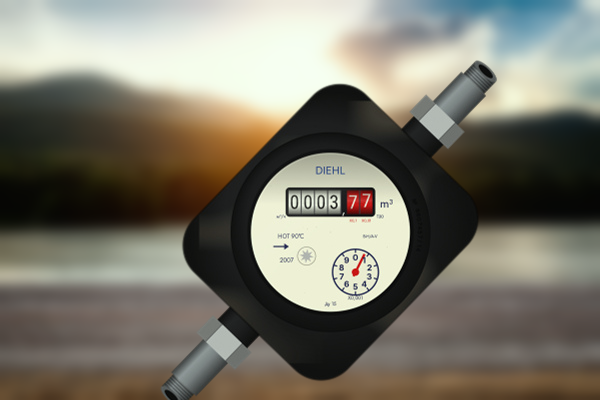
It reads 3.770,m³
